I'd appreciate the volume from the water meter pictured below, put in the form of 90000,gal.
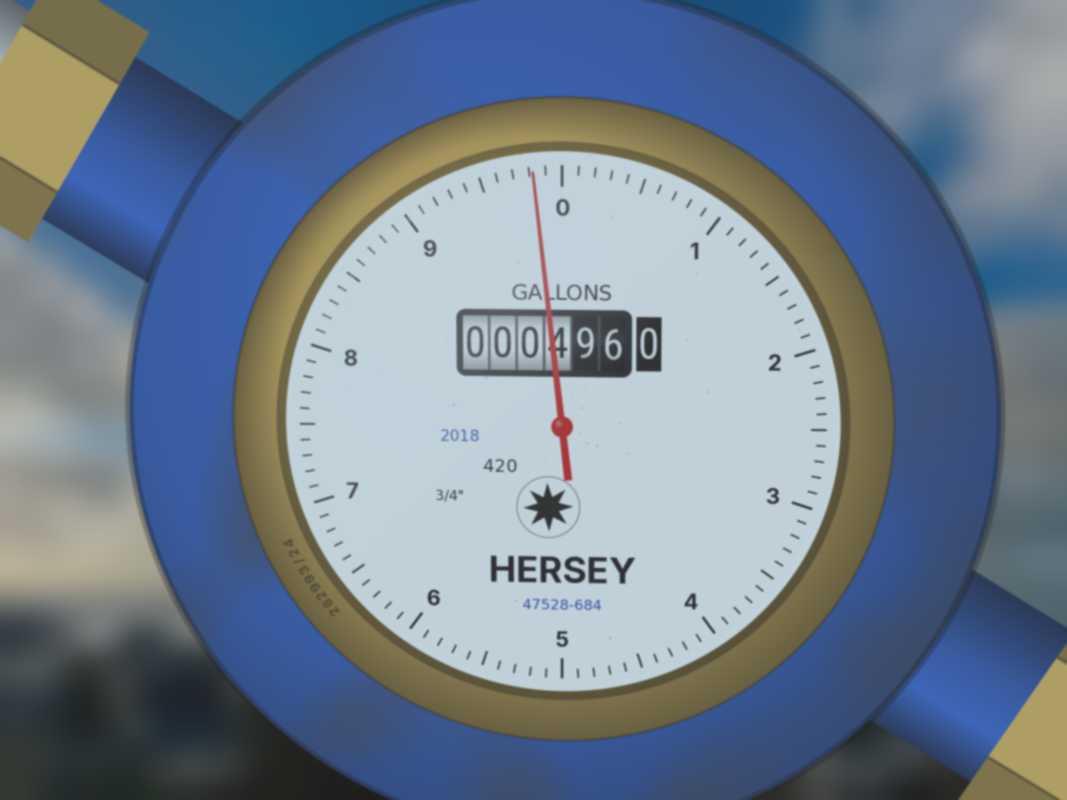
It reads 4959.8,gal
